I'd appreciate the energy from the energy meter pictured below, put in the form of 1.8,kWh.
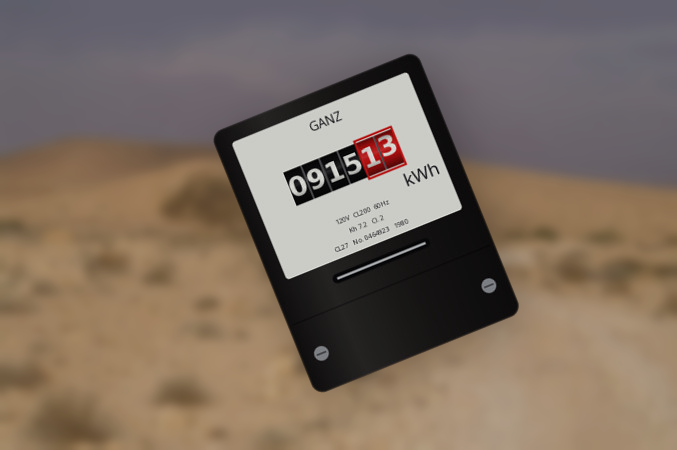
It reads 915.13,kWh
